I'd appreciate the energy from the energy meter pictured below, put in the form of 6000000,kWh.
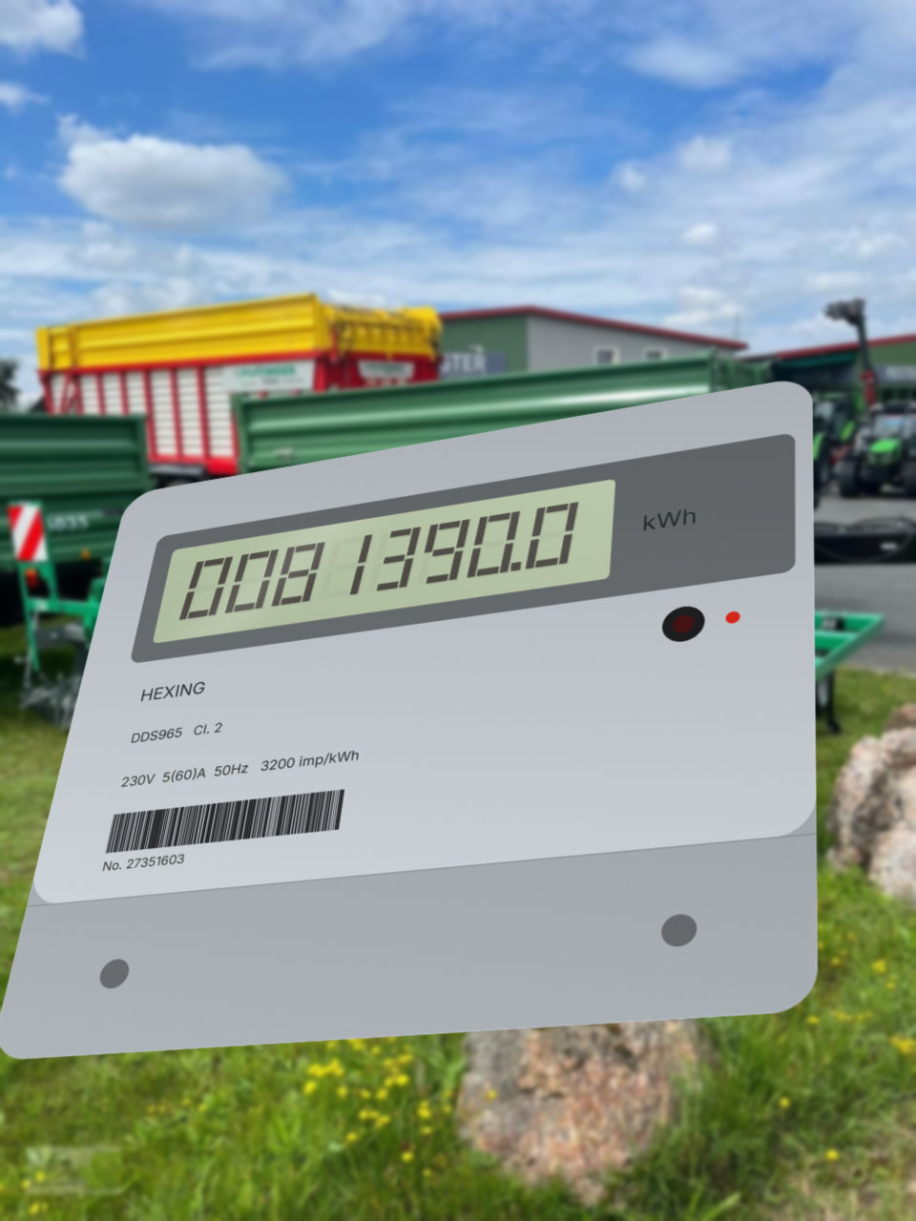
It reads 81390.0,kWh
